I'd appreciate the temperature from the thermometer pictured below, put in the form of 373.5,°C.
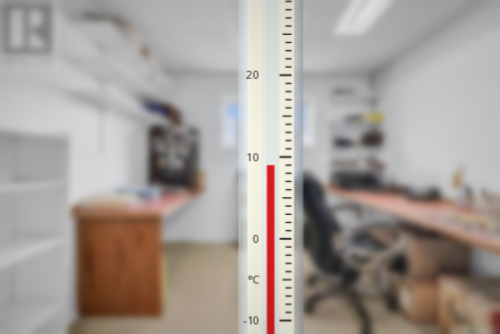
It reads 9,°C
